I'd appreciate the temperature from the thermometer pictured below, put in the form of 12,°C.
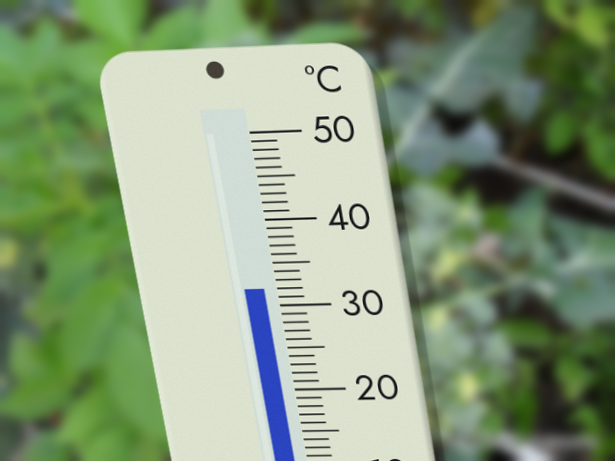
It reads 32,°C
